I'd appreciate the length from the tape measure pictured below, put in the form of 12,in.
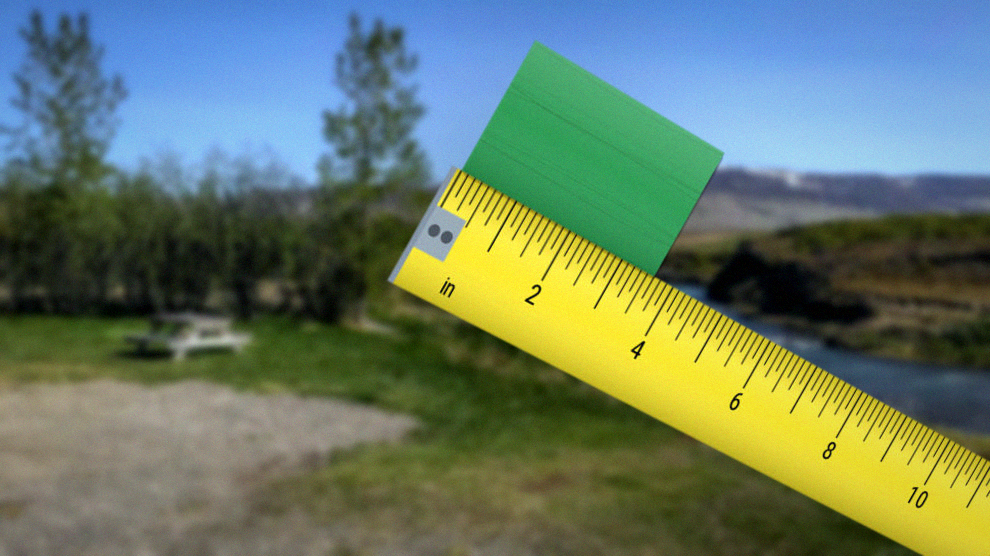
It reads 3.625,in
